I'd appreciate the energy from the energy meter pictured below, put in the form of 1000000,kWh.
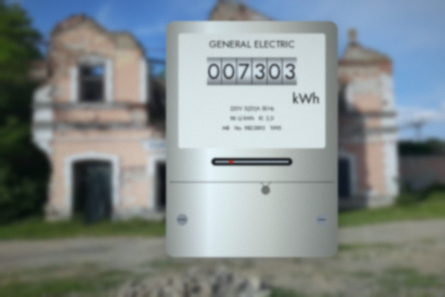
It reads 7303,kWh
